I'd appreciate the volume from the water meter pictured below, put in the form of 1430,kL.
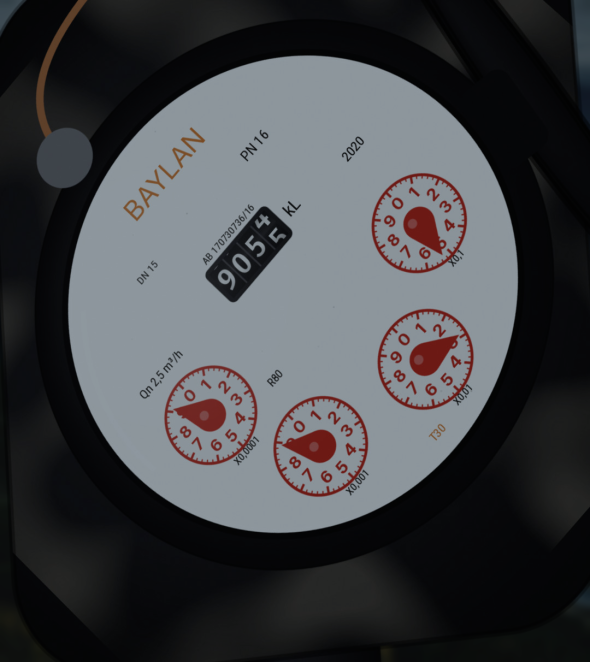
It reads 9054.5289,kL
